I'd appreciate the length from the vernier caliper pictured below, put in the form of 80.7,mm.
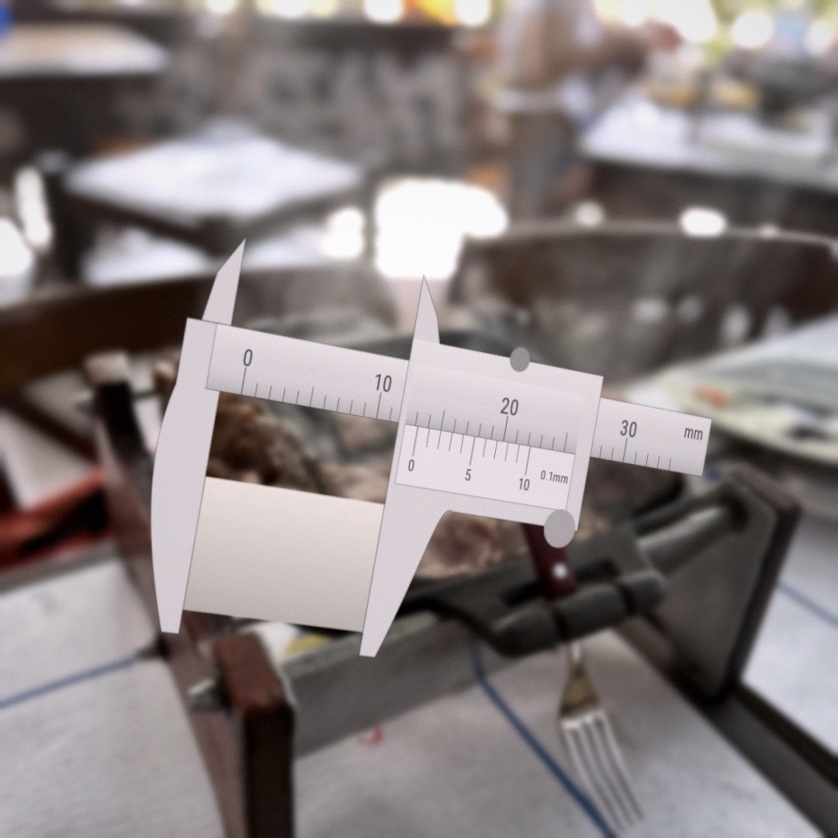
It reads 13.2,mm
